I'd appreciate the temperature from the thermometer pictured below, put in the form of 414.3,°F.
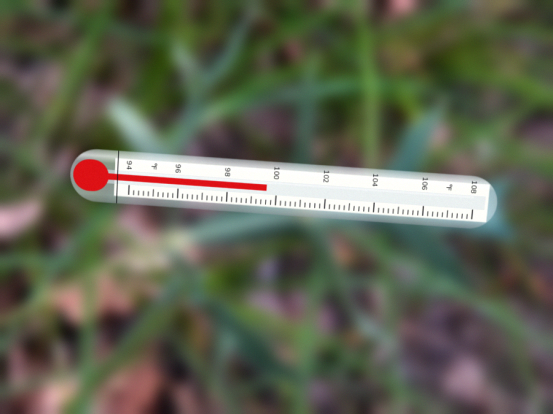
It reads 99.6,°F
